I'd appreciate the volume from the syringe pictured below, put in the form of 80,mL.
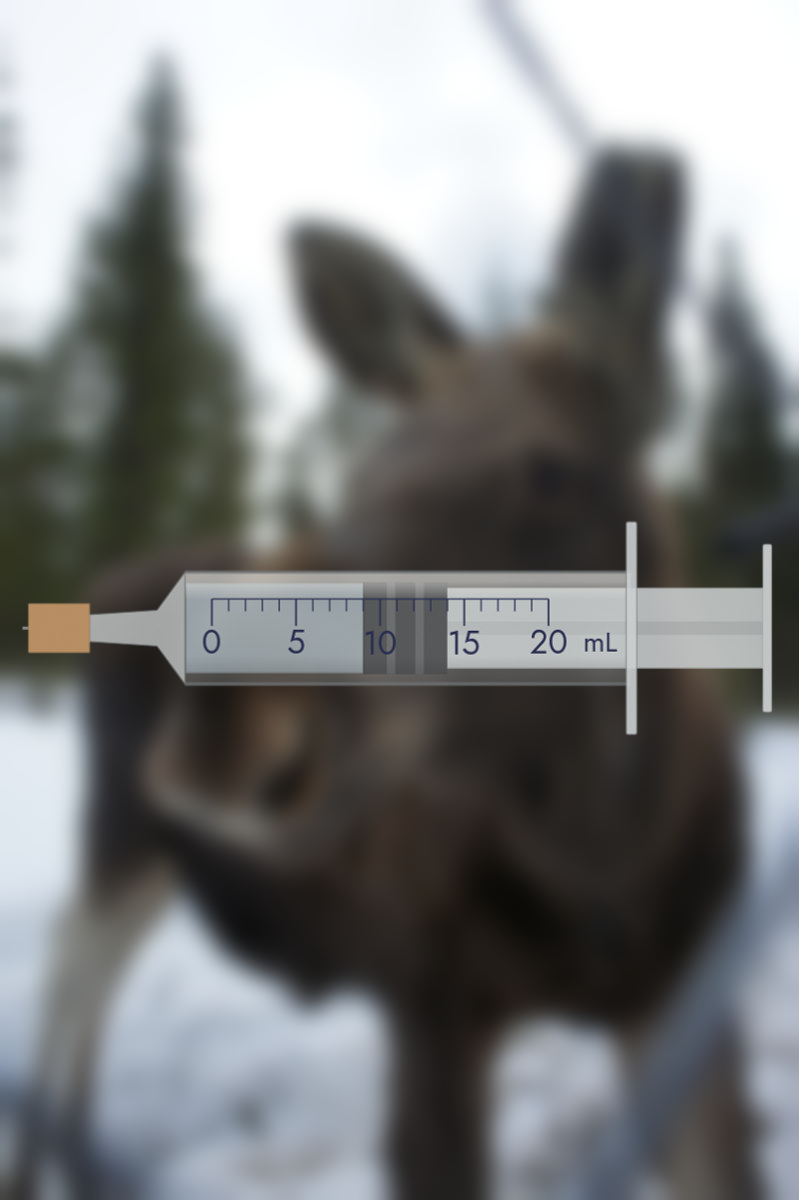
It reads 9,mL
